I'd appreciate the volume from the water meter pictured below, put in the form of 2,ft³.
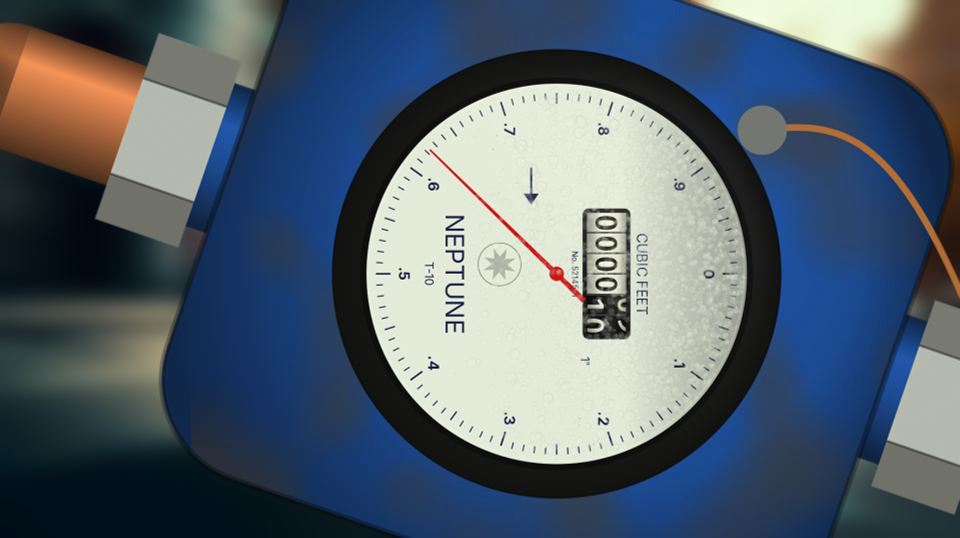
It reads 9.62,ft³
